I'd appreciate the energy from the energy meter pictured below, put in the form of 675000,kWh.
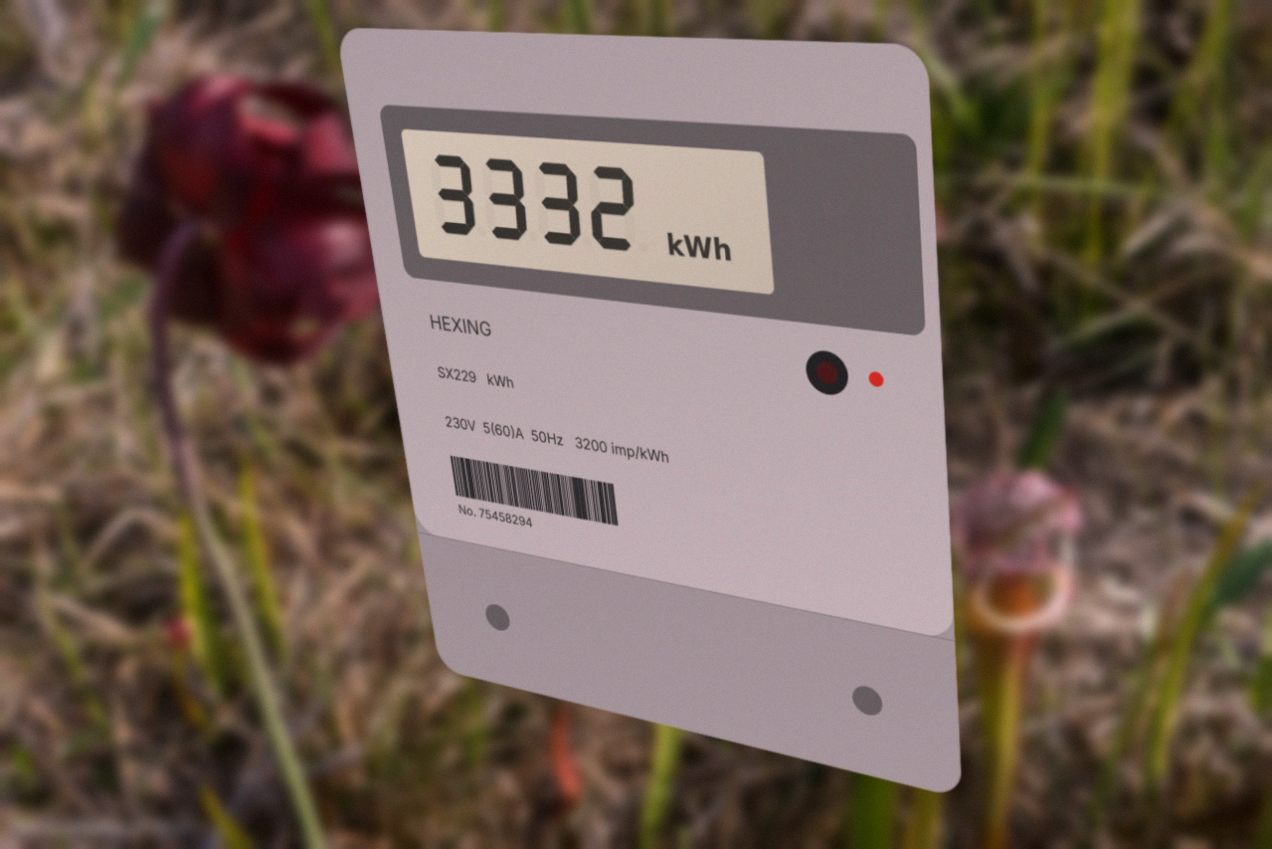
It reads 3332,kWh
